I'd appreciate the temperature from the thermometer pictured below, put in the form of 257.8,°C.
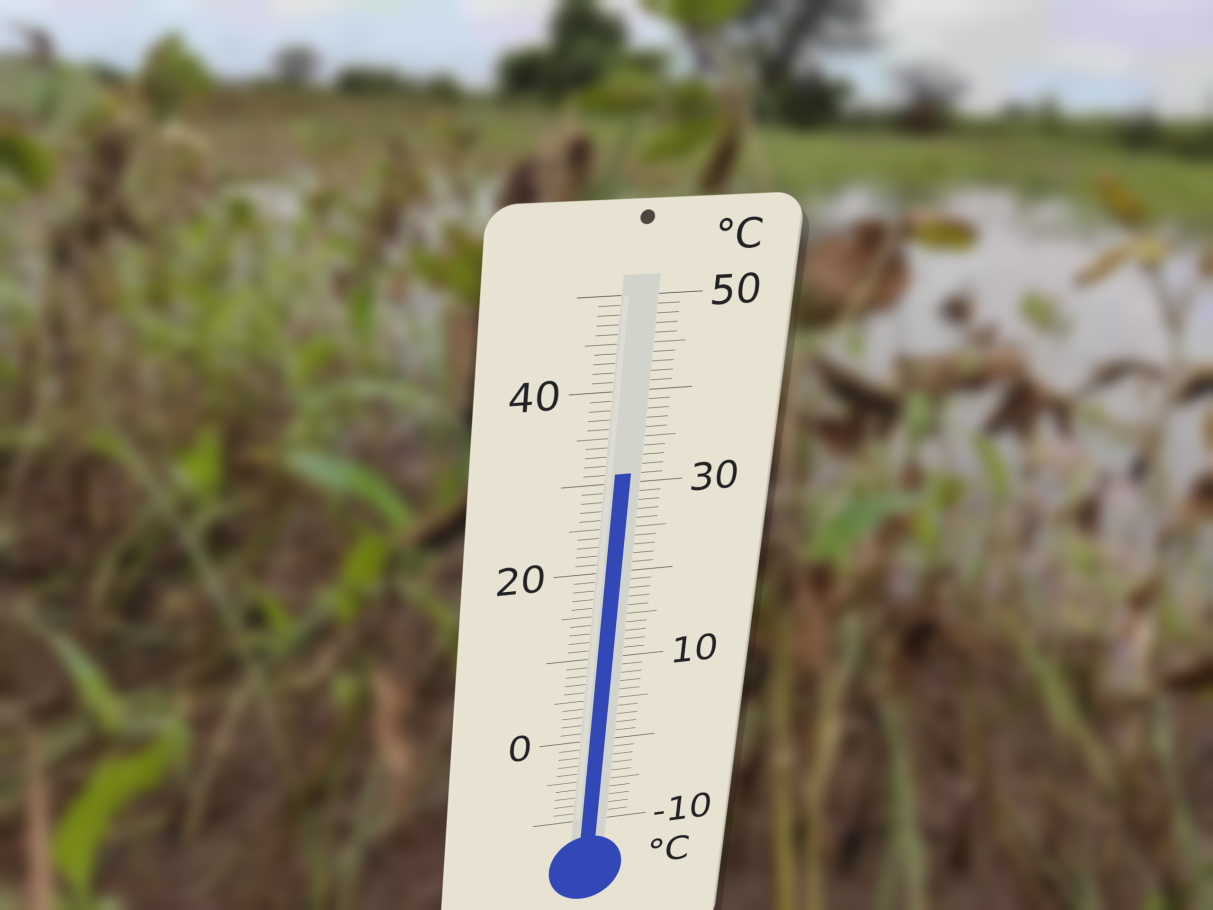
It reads 31,°C
